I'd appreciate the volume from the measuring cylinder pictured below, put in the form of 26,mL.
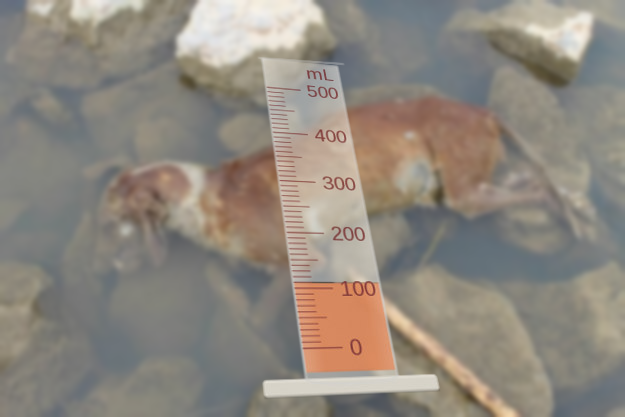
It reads 110,mL
